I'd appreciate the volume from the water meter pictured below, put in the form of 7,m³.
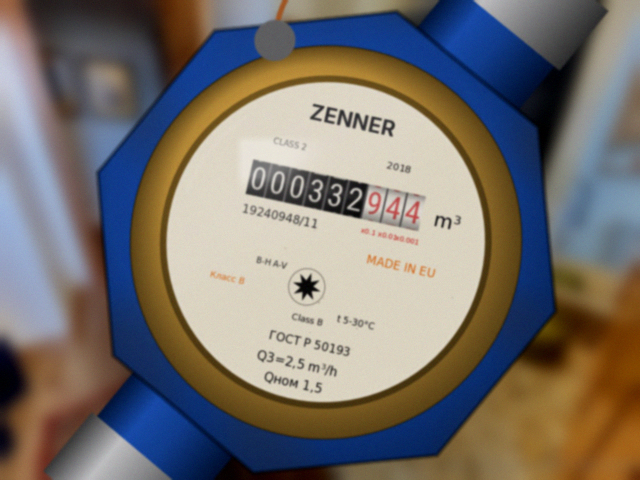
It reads 332.944,m³
